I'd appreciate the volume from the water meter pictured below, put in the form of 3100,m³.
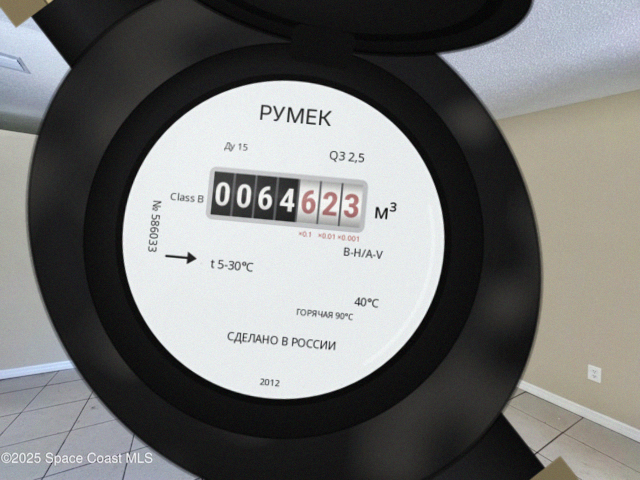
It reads 64.623,m³
